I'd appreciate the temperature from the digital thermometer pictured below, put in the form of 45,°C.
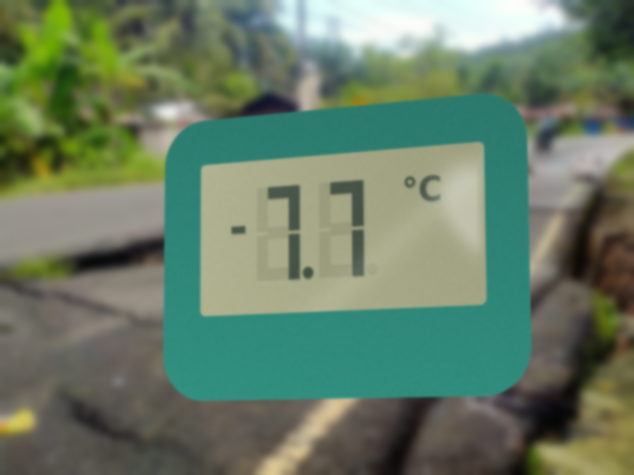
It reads -7.7,°C
